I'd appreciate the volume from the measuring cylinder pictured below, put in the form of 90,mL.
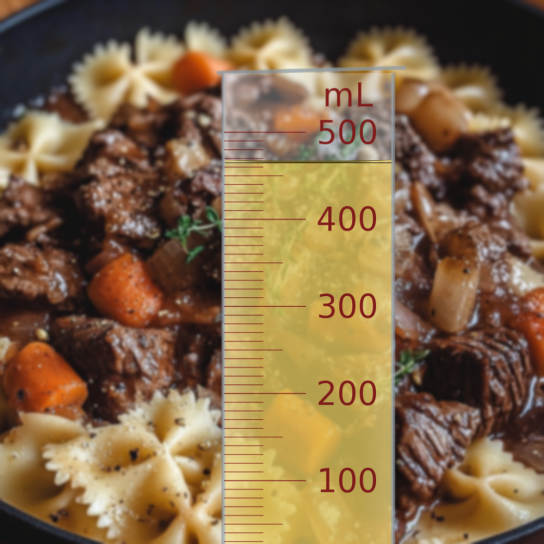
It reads 465,mL
